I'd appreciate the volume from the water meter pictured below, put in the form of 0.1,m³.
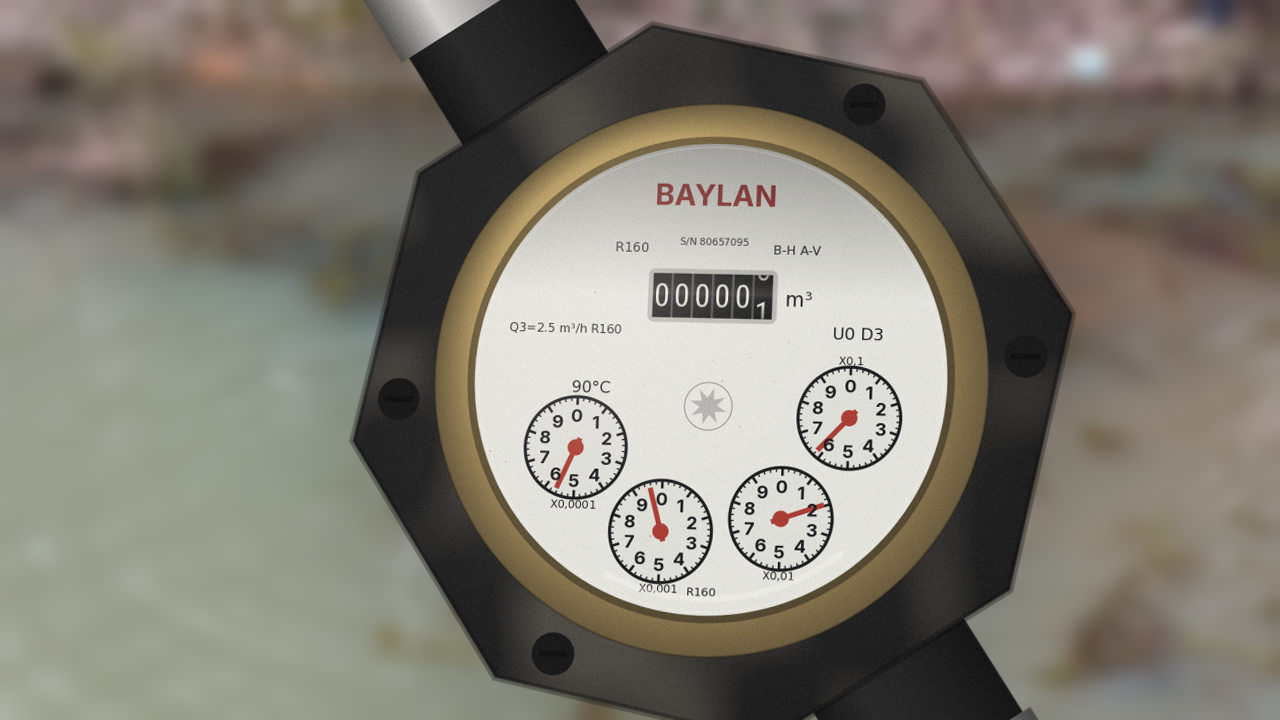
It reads 0.6195,m³
